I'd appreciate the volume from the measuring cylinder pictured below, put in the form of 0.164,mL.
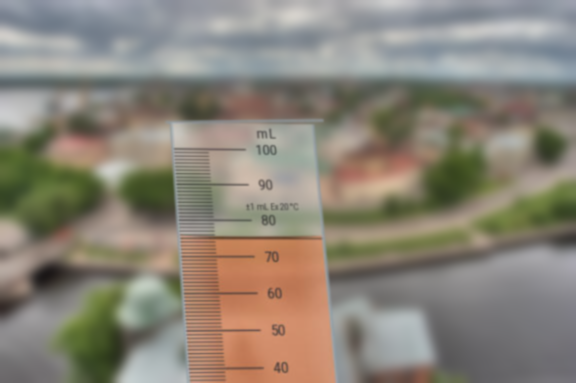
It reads 75,mL
